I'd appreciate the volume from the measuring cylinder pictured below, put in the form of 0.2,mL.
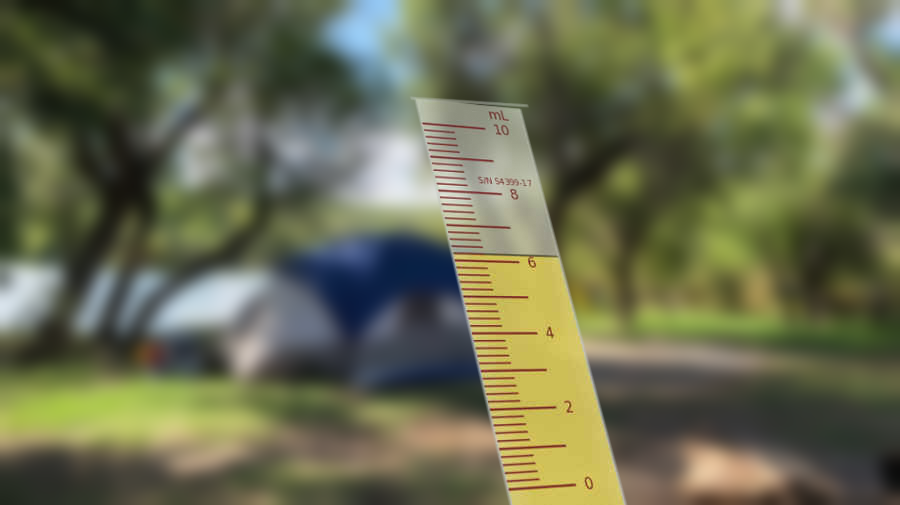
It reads 6.2,mL
